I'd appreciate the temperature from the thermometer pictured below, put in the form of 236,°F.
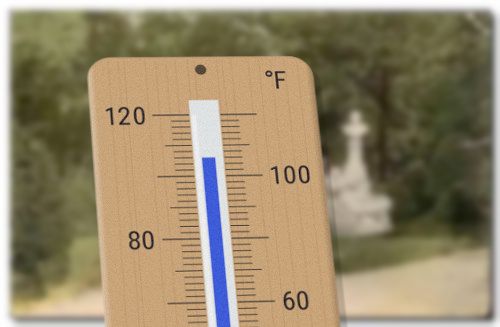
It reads 106,°F
